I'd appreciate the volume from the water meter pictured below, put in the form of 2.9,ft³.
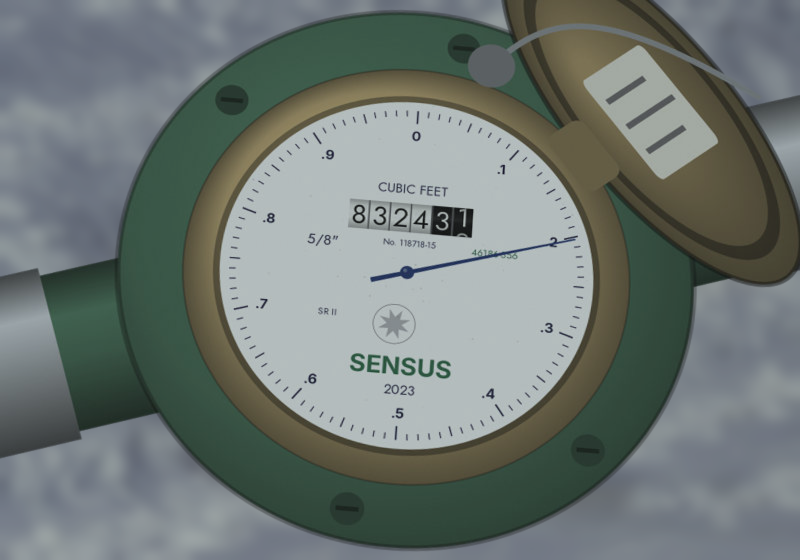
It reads 832431.20,ft³
